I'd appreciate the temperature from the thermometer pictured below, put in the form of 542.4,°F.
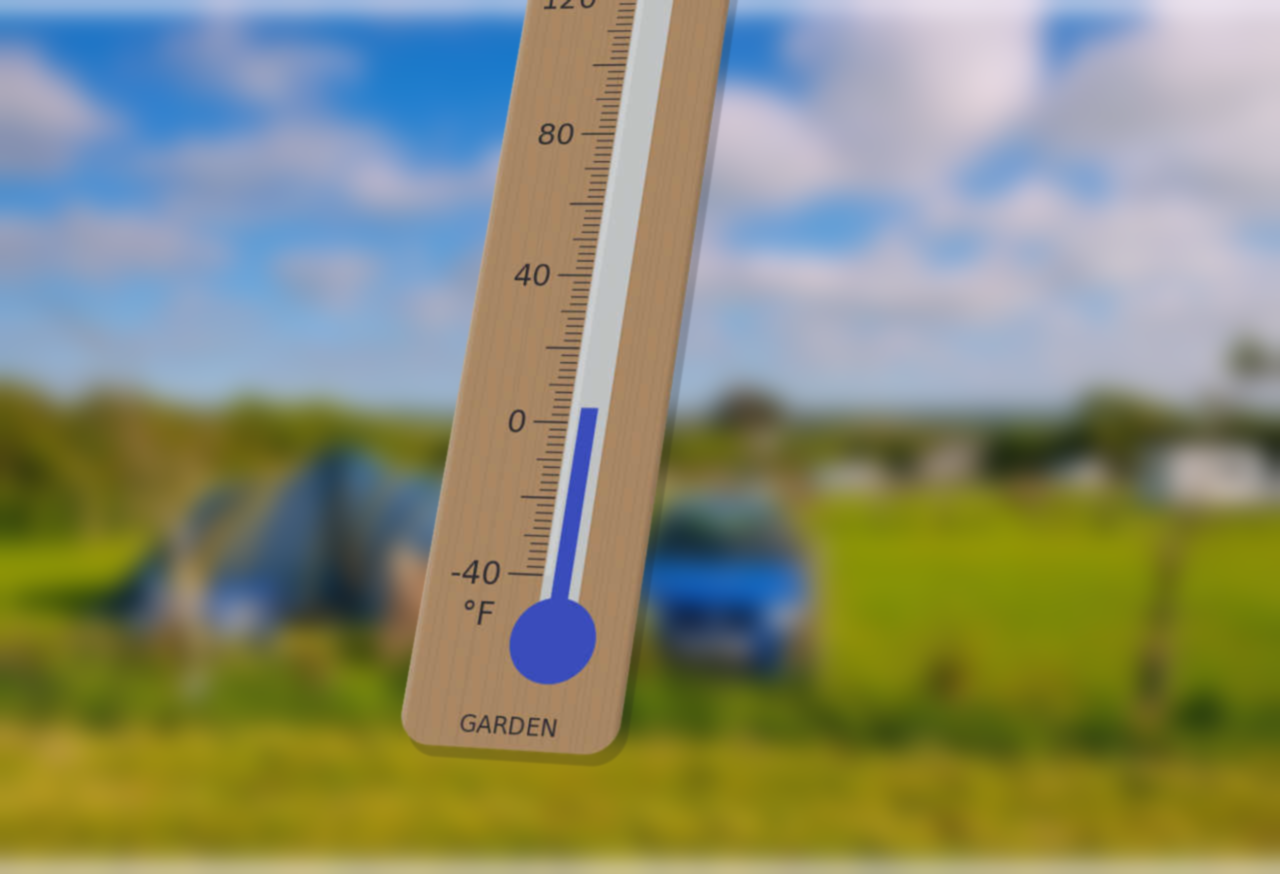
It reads 4,°F
